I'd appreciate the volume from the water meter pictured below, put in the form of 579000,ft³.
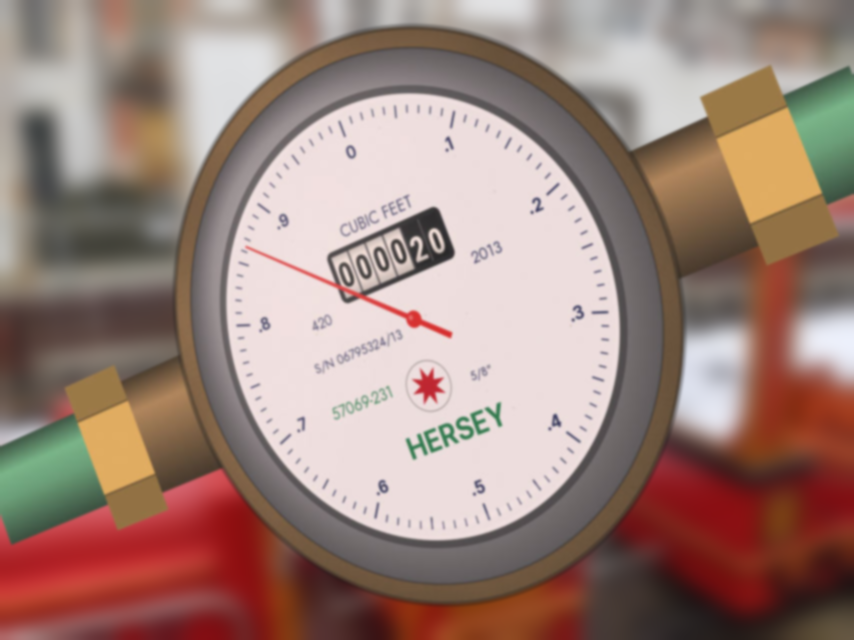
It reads 19.86,ft³
